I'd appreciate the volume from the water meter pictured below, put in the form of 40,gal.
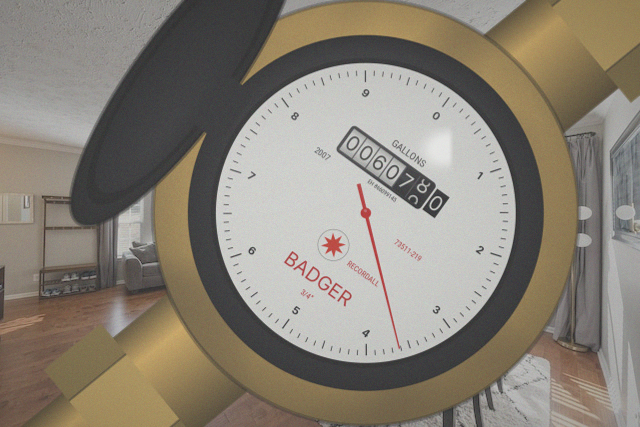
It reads 60783.6,gal
